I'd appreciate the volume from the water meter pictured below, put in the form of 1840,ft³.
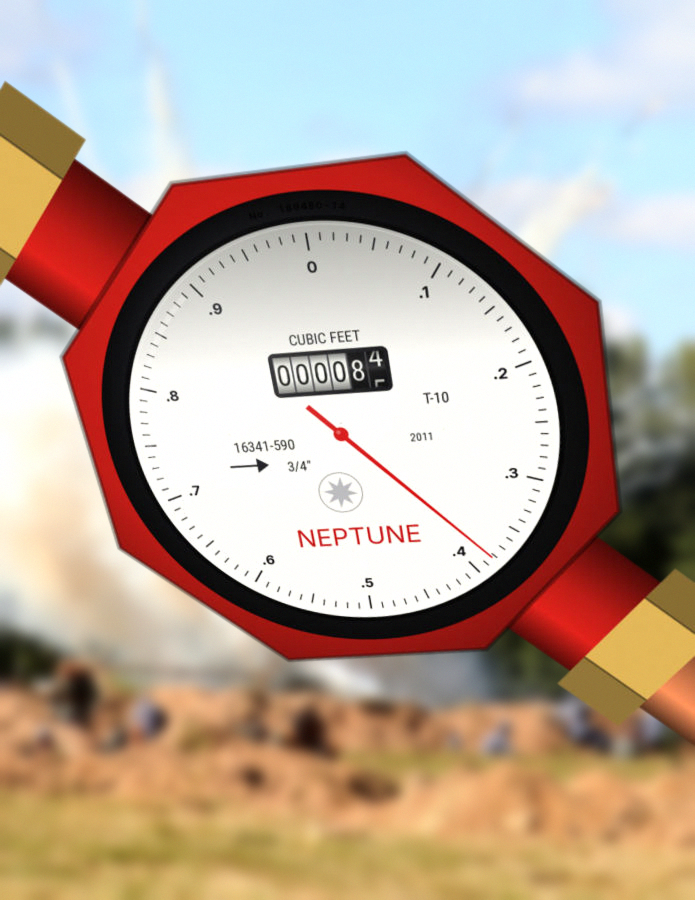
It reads 84.38,ft³
